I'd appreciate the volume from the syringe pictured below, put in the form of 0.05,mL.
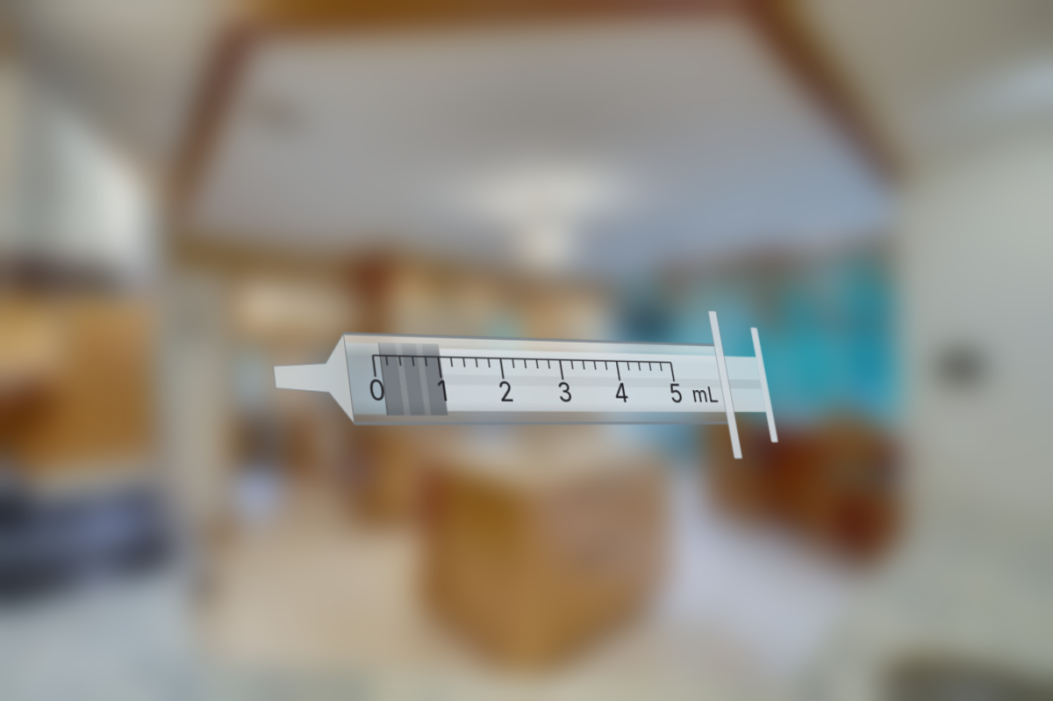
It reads 0.1,mL
